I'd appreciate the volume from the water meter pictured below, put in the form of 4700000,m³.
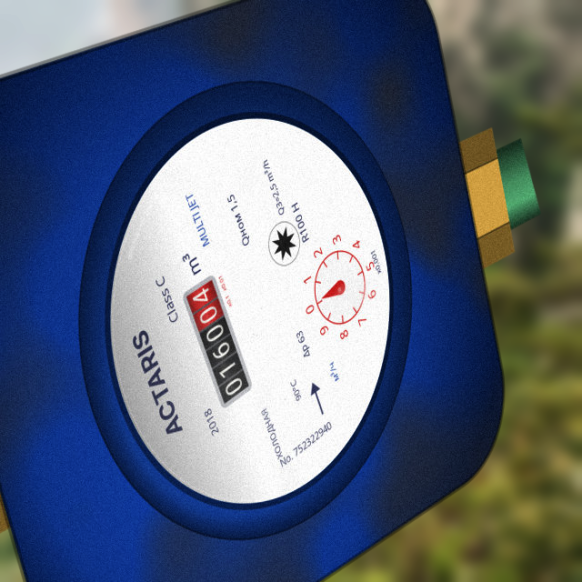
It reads 160.040,m³
